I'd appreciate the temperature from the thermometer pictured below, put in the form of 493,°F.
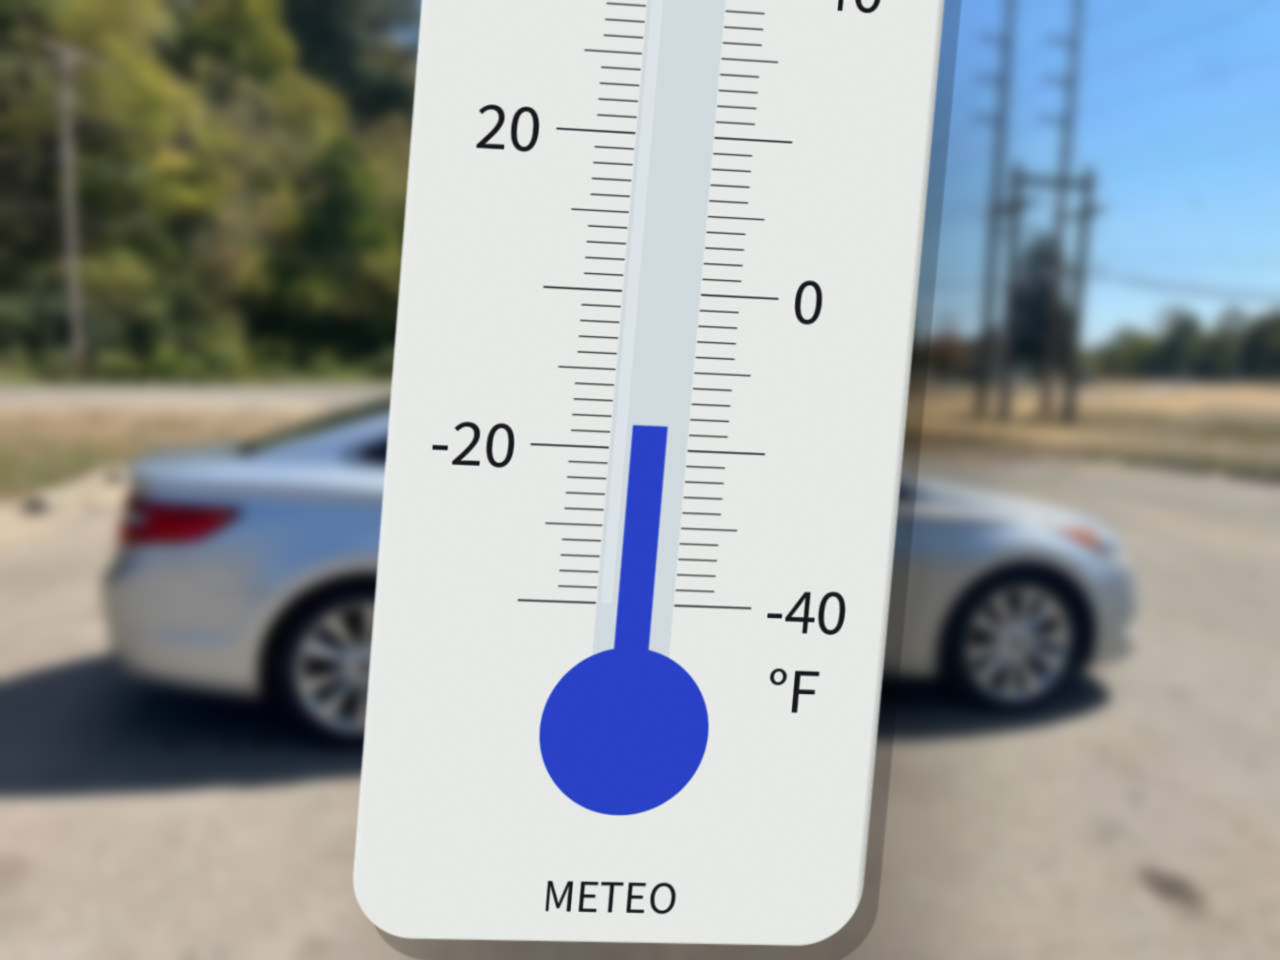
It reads -17,°F
